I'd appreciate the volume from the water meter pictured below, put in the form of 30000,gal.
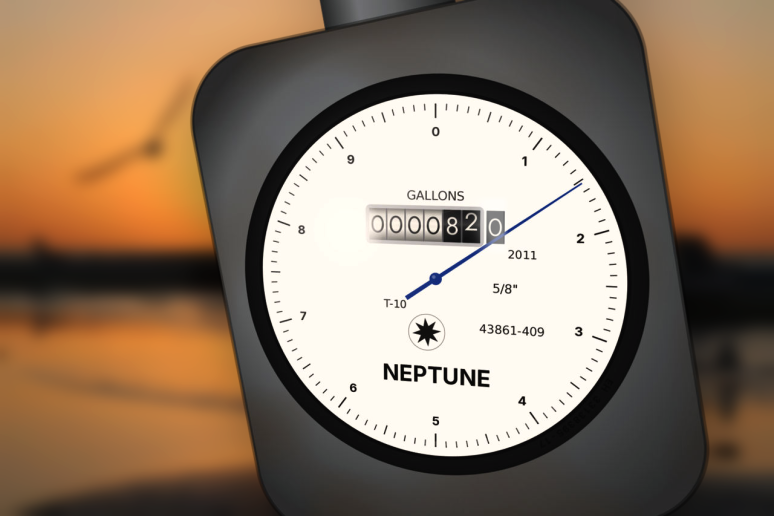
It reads 821.5,gal
